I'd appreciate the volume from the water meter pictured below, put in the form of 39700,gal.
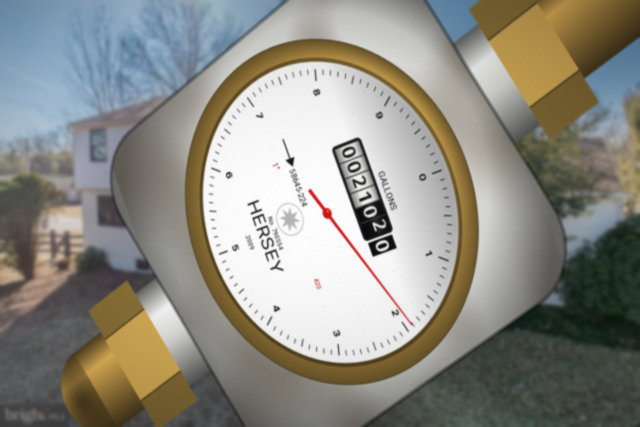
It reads 21021.9,gal
